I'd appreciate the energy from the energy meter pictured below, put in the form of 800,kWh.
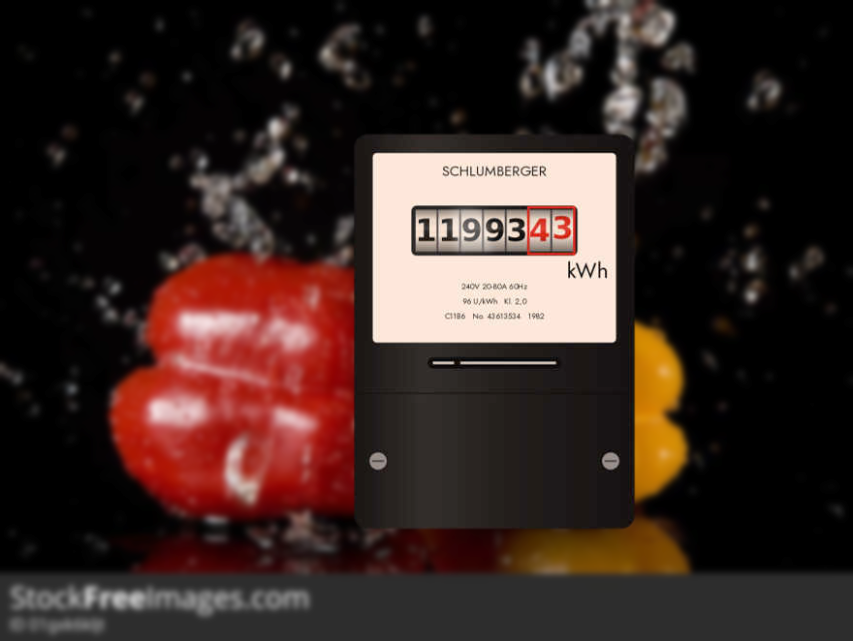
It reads 11993.43,kWh
